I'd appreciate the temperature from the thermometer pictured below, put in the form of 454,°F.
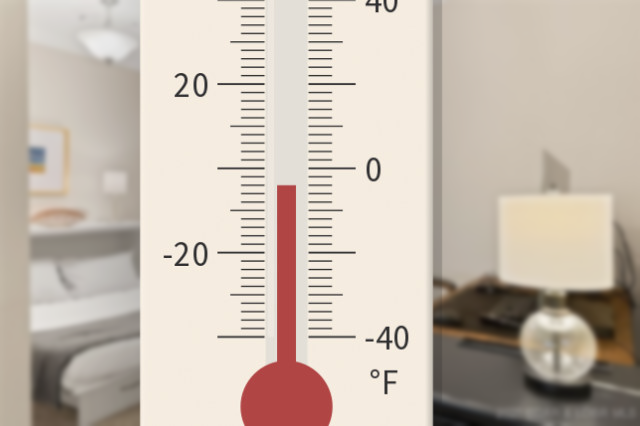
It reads -4,°F
